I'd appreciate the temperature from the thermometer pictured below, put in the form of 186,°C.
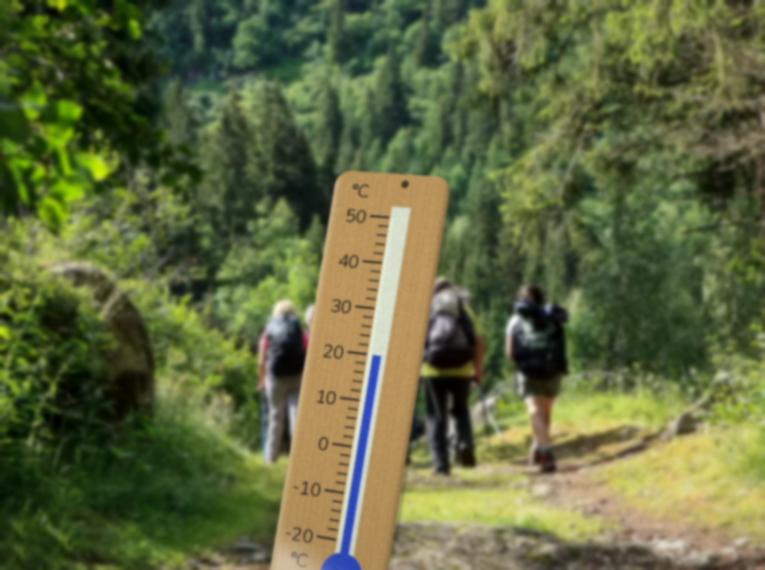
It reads 20,°C
